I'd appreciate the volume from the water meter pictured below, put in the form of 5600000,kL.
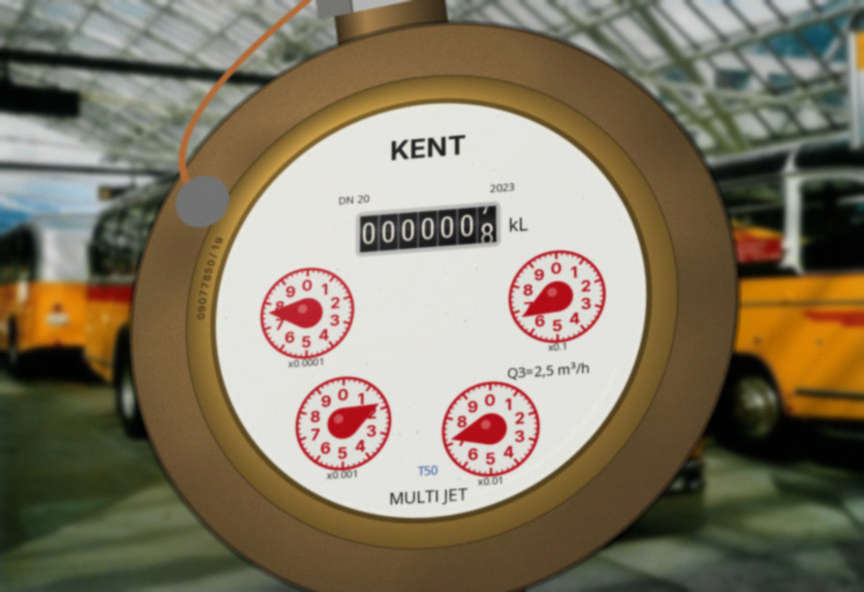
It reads 7.6717,kL
